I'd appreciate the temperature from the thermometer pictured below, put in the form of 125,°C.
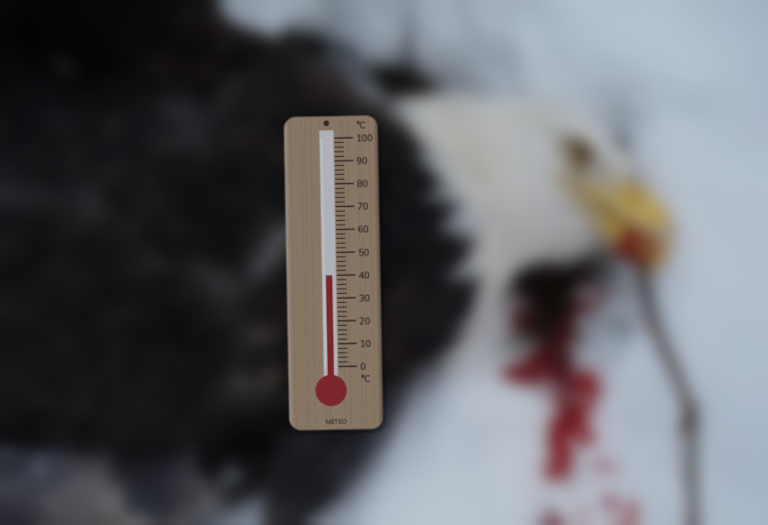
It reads 40,°C
